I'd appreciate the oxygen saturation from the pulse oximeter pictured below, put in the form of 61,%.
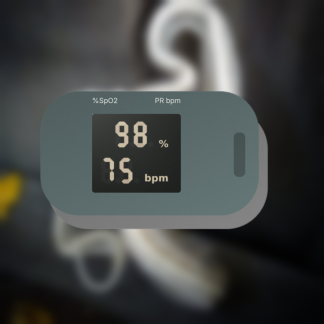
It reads 98,%
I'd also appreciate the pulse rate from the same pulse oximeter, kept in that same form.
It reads 75,bpm
